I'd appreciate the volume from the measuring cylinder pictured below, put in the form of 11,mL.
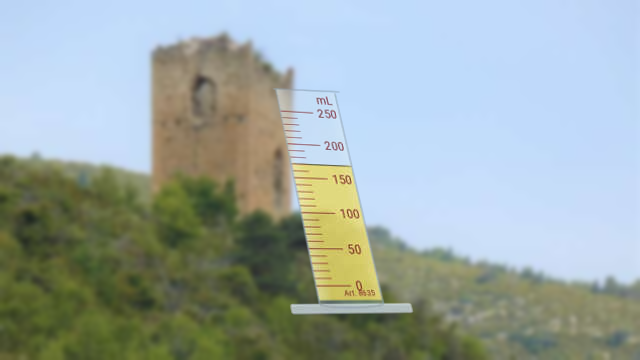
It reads 170,mL
